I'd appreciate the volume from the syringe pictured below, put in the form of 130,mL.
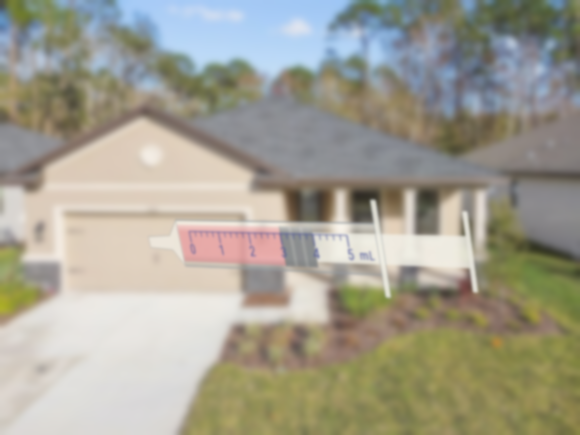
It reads 3,mL
